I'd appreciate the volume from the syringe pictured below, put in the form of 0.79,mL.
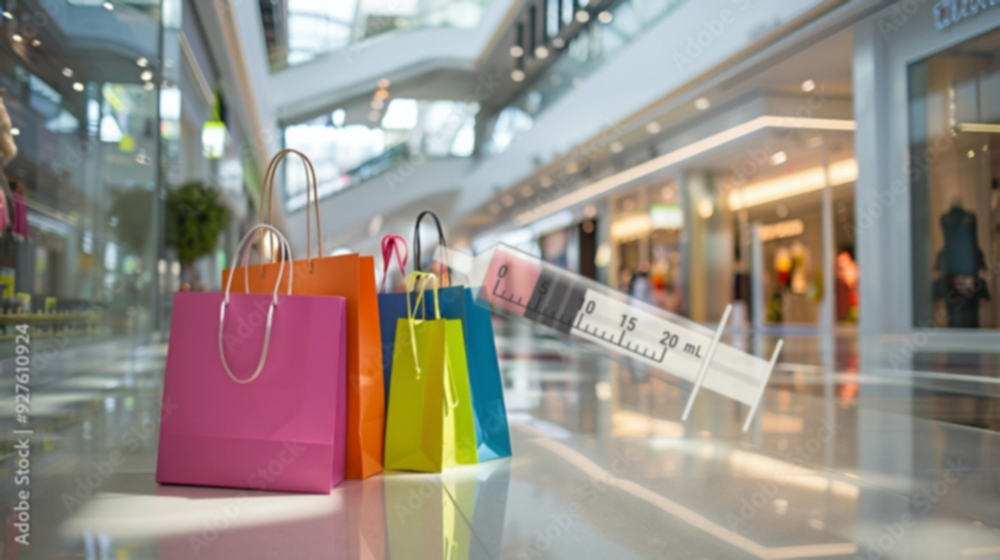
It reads 4,mL
